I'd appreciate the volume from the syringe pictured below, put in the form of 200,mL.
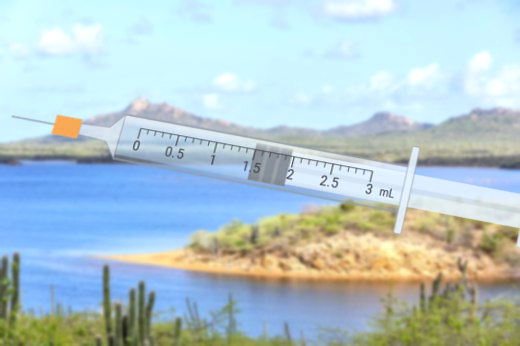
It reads 1.5,mL
